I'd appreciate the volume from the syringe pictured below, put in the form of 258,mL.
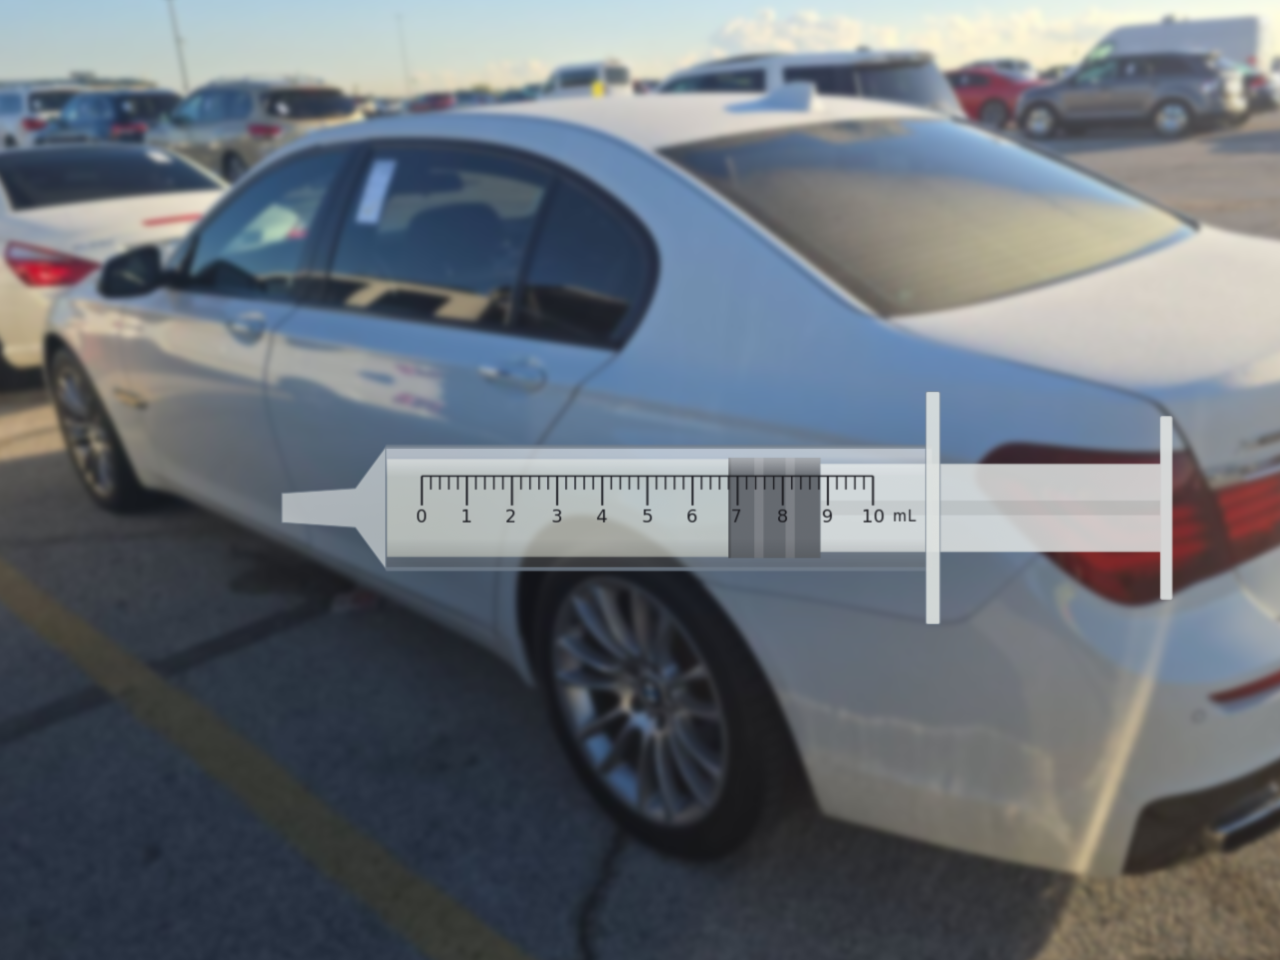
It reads 6.8,mL
